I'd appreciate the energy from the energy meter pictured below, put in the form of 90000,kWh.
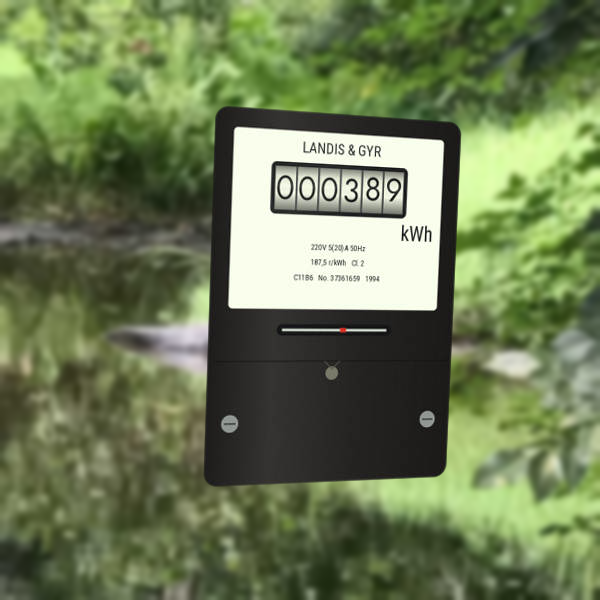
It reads 389,kWh
